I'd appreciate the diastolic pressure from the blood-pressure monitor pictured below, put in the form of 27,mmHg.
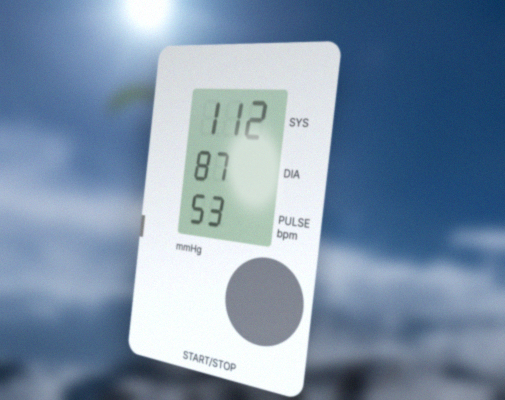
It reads 87,mmHg
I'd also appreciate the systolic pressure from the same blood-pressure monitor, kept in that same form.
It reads 112,mmHg
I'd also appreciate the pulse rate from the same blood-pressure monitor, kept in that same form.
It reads 53,bpm
